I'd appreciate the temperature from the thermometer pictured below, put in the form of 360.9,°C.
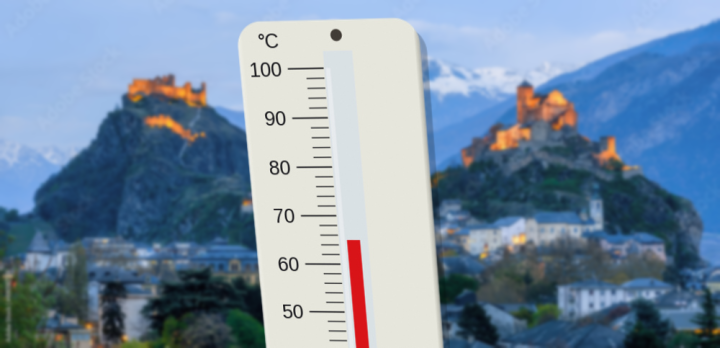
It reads 65,°C
